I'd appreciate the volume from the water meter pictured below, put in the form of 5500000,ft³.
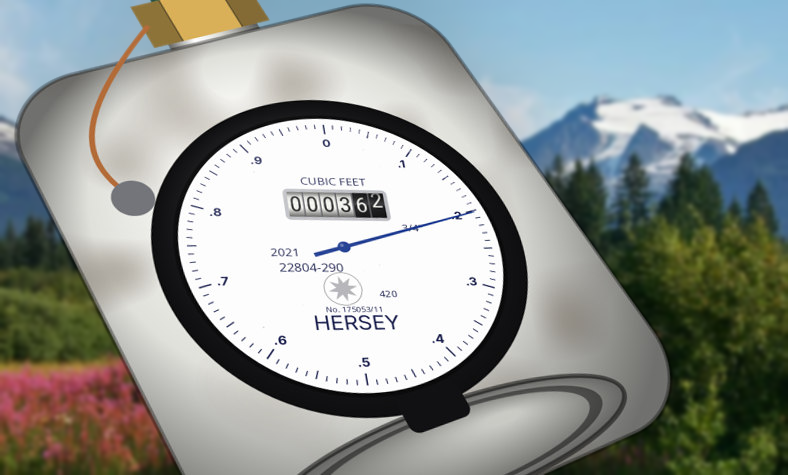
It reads 362.20,ft³
